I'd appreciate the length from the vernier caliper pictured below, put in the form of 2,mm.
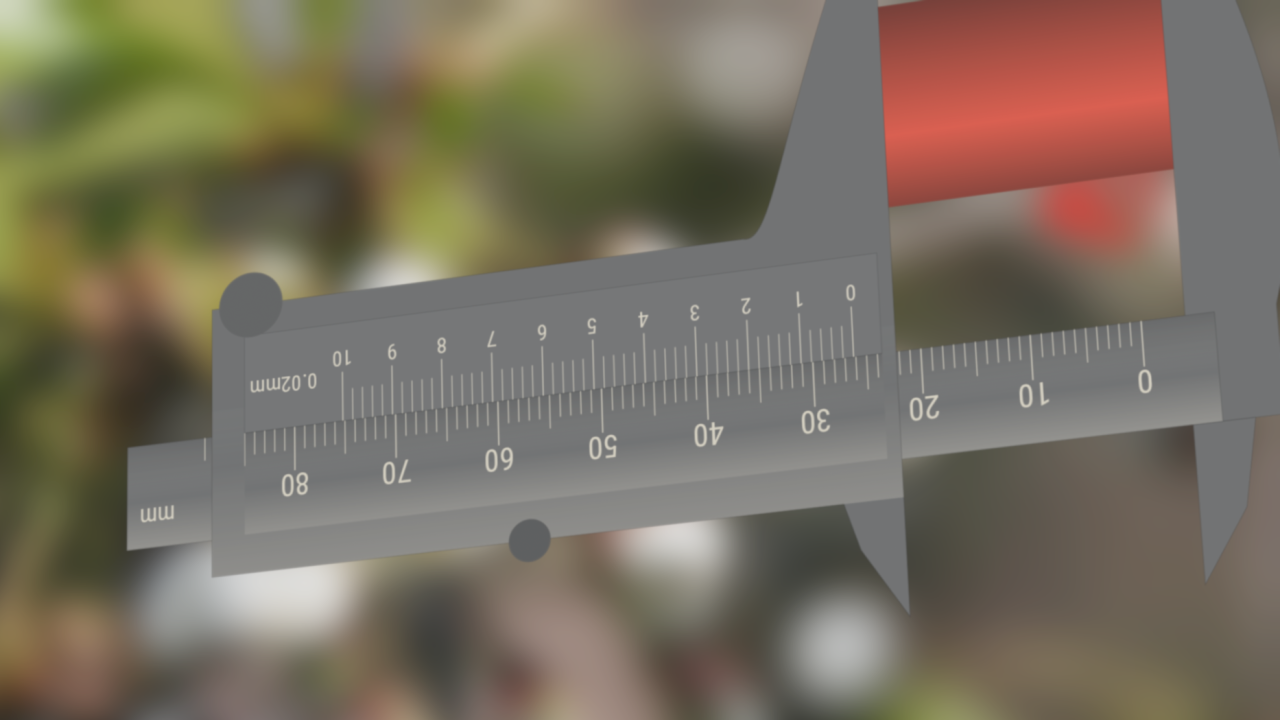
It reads 26.2,mm
